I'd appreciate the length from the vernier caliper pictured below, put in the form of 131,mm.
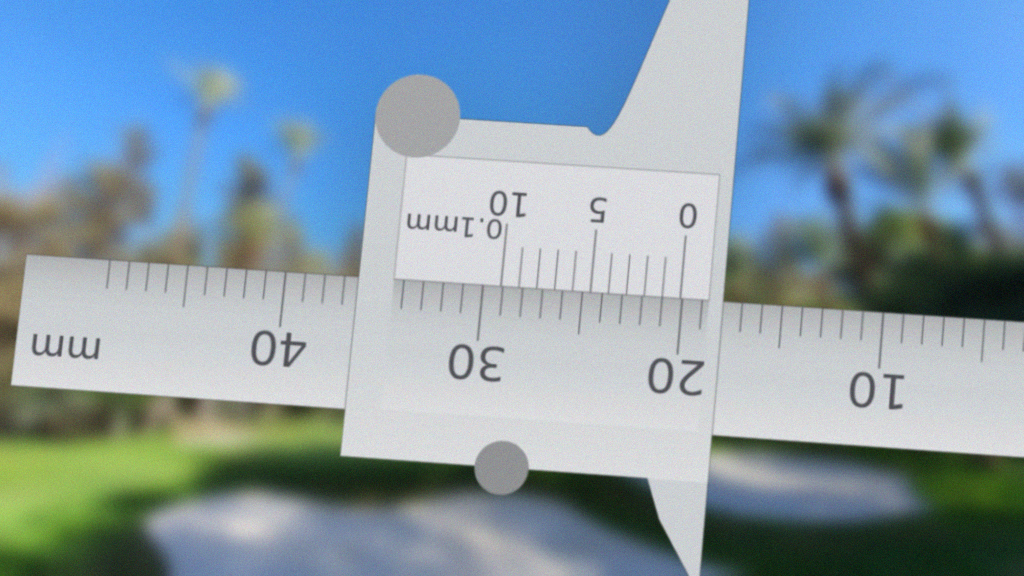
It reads 20.1,mm
